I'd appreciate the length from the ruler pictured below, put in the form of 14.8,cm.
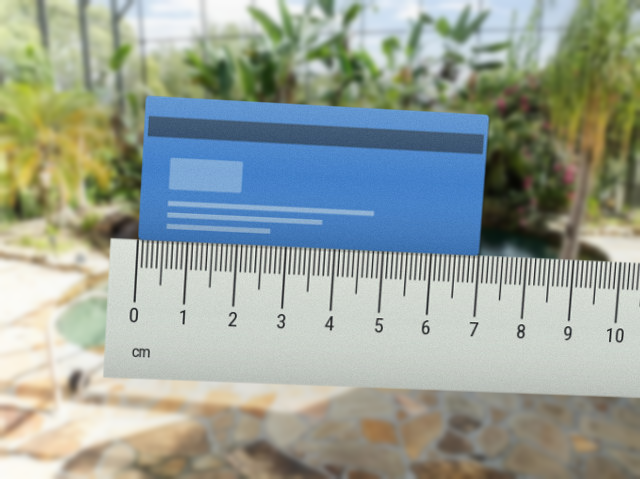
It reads 7,cm
